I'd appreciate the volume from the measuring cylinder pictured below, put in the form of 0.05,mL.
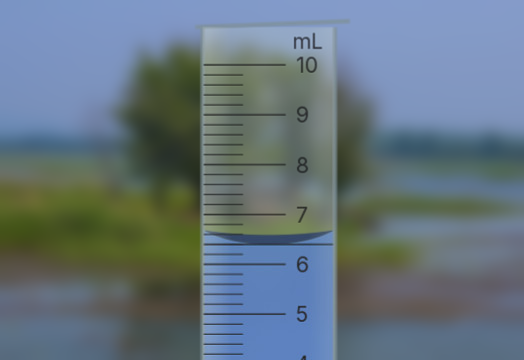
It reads 6.4,mL
